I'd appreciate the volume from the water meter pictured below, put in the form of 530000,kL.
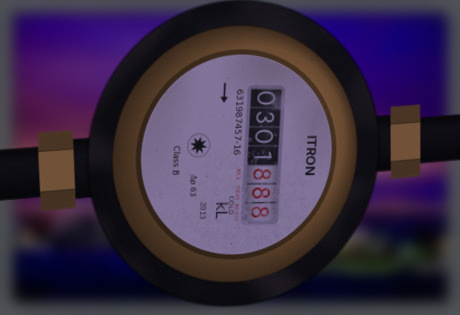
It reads 301.888,kL
